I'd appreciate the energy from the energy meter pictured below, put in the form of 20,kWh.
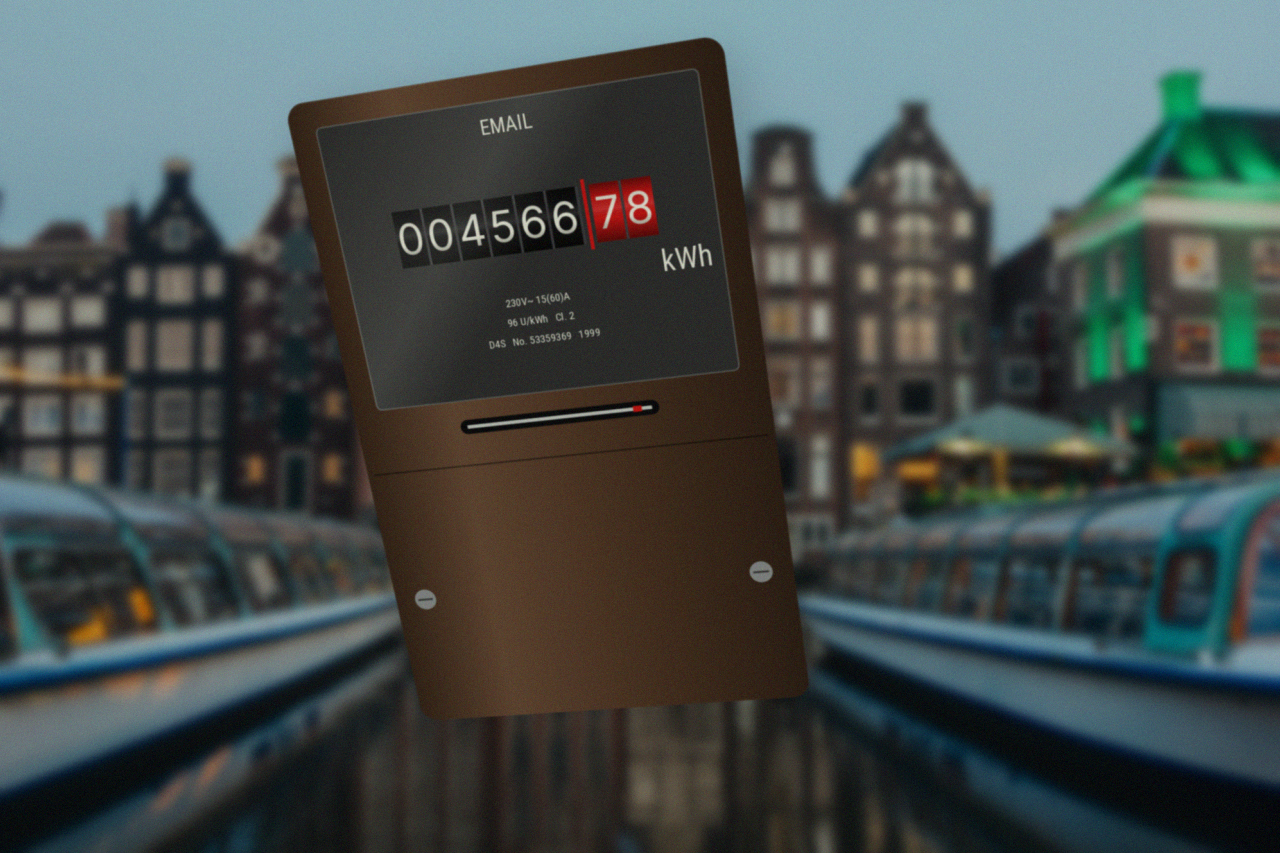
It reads 4566.78,kWh
